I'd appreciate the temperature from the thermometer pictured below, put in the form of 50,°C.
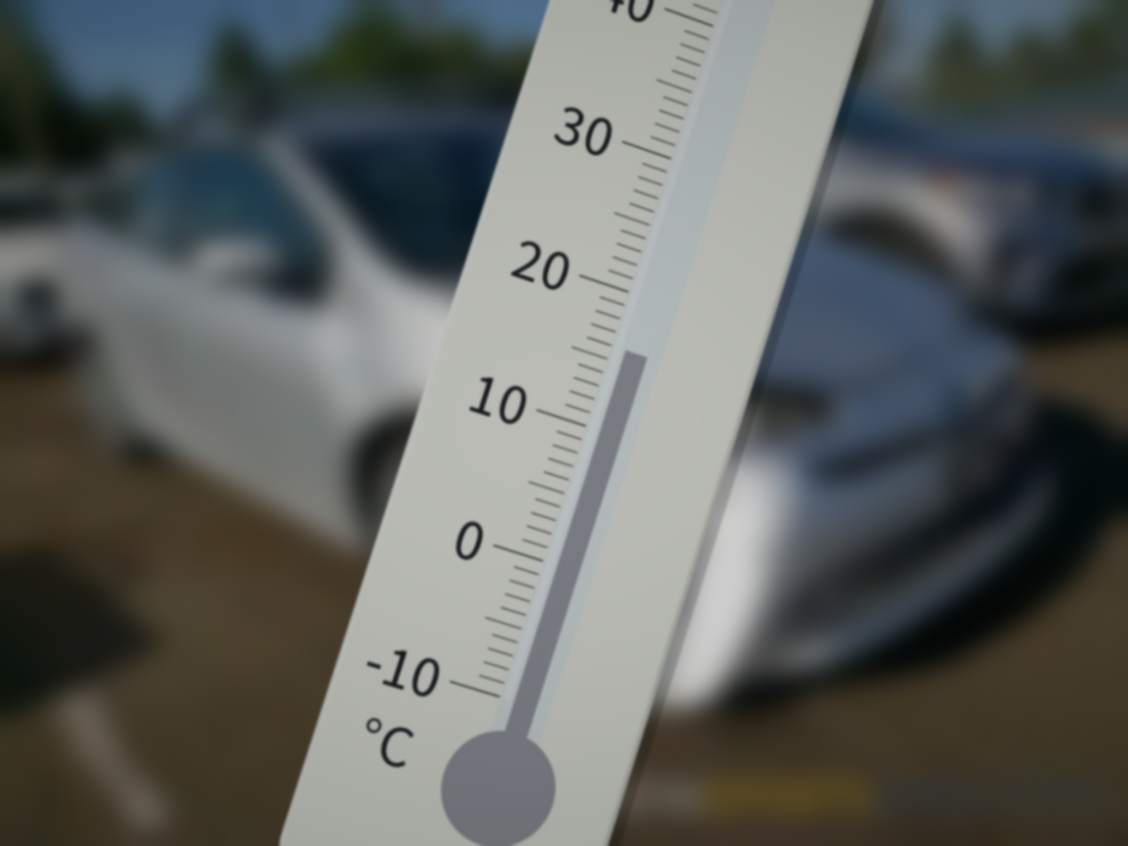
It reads 16,°C
